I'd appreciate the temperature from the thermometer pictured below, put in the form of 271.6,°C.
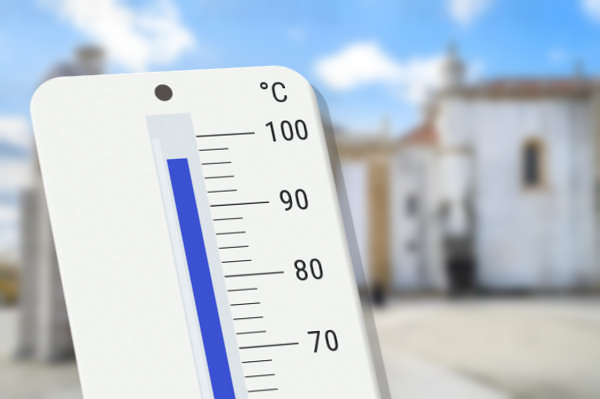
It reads 97,°C
